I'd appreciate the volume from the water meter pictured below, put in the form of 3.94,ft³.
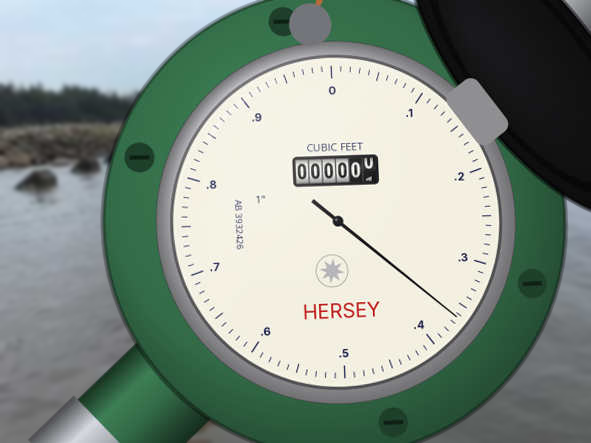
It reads 0.36,ft³
